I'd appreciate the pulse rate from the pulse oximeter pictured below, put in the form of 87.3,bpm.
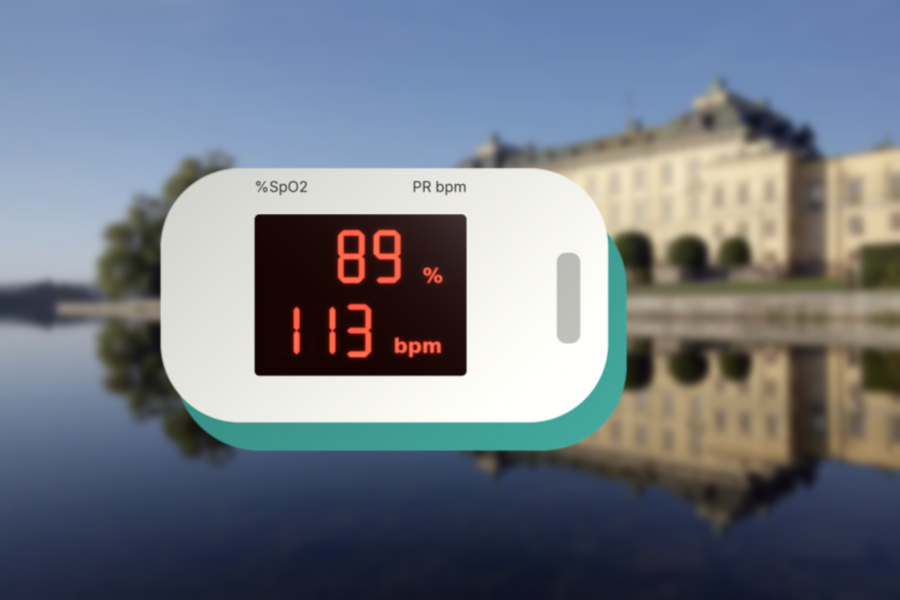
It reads 113,bpm
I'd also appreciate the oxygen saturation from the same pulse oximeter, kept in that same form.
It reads 89,%
